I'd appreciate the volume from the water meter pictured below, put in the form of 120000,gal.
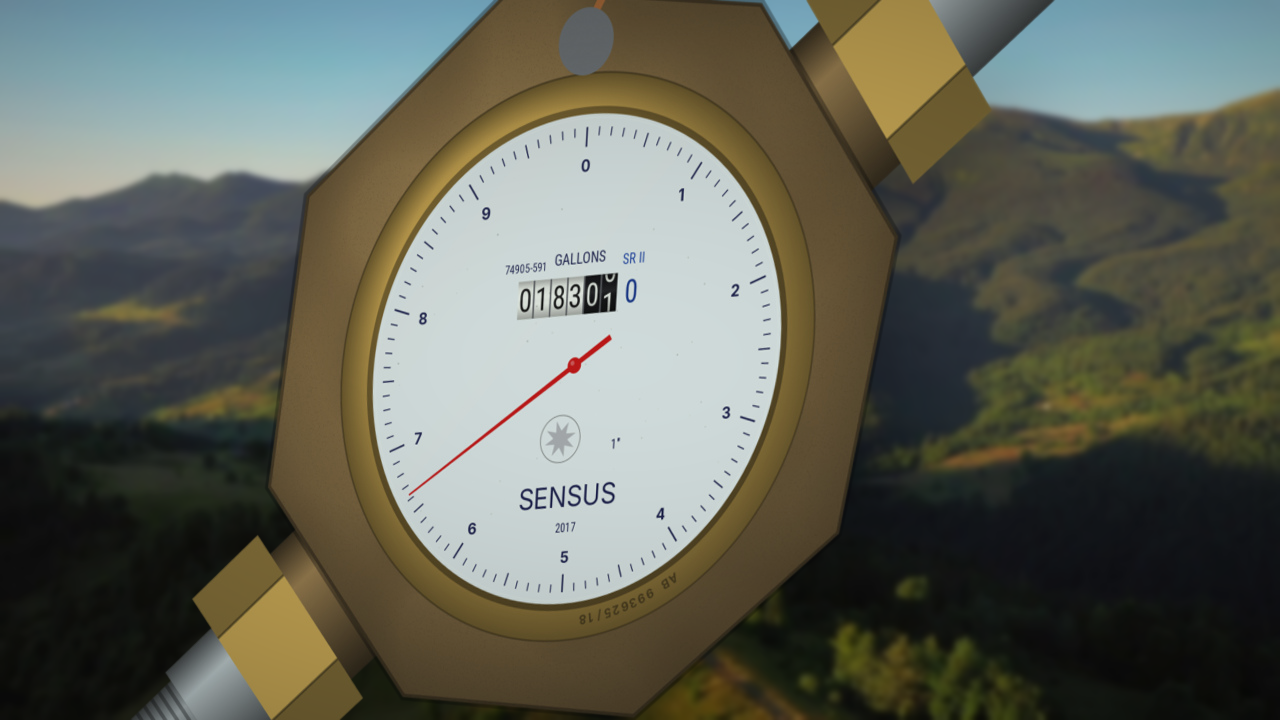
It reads 183006.6,gal
